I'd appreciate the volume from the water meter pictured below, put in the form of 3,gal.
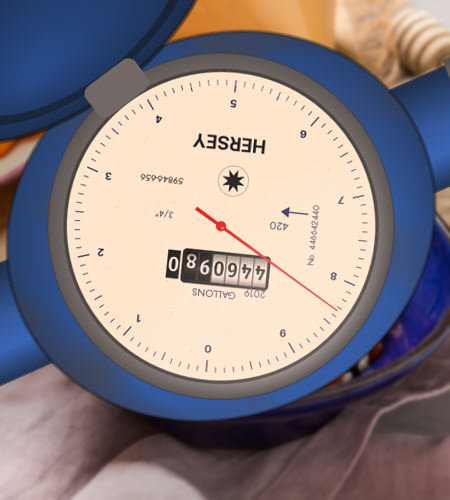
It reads 4460978.3,gal
